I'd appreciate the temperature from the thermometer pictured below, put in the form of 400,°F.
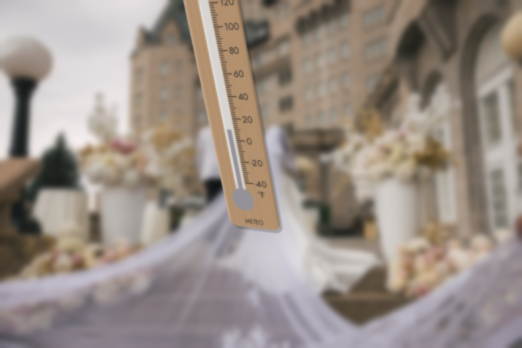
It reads 10,°F
